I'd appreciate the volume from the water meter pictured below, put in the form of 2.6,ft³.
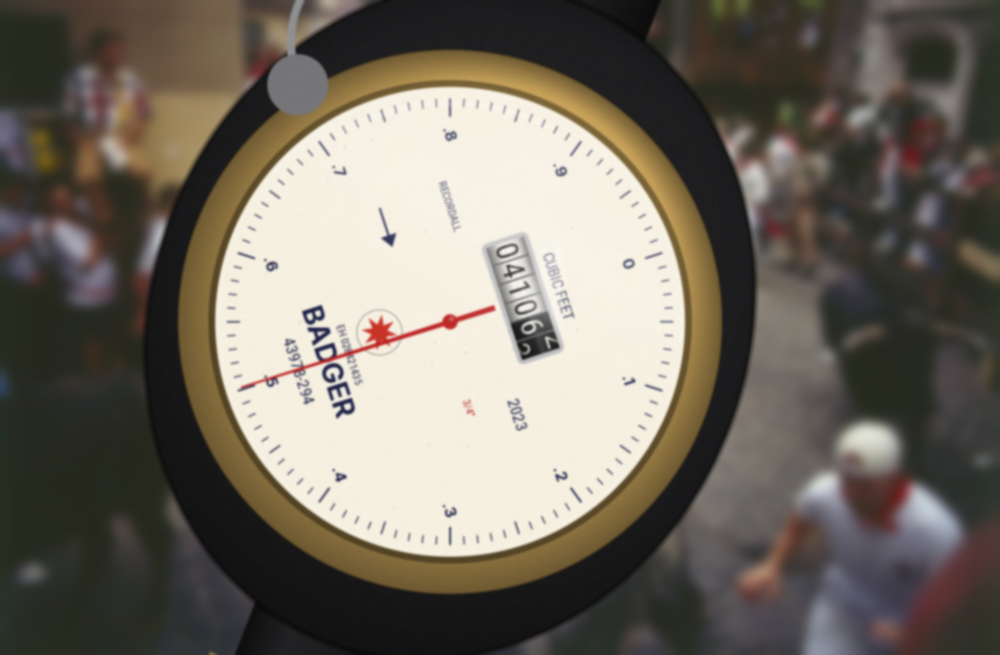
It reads 41062.50,ft³
